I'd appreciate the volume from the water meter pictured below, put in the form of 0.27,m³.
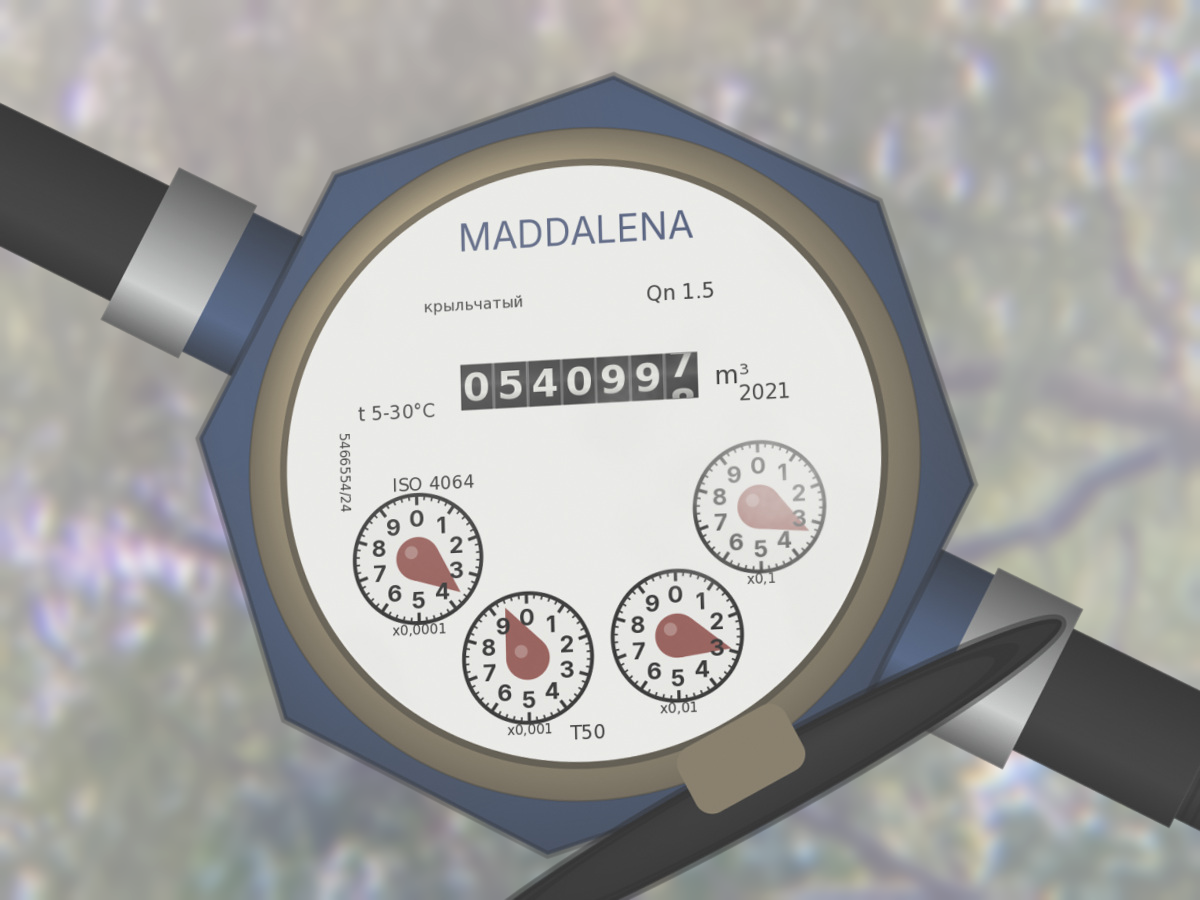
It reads 540997.3293,m³
